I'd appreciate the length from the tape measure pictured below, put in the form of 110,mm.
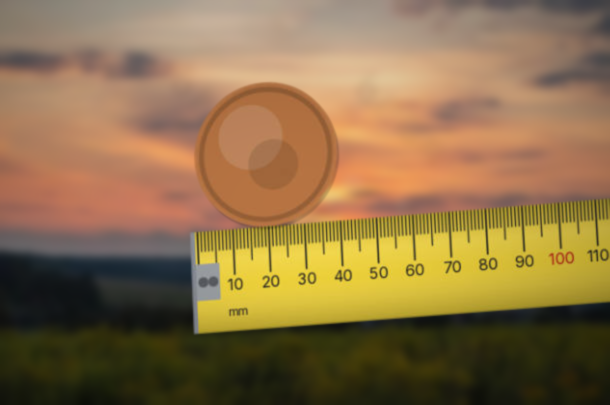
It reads 40,mm
